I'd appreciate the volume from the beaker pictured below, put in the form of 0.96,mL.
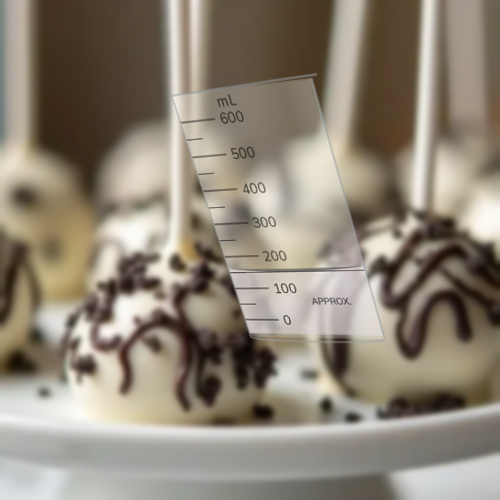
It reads 150,mL
